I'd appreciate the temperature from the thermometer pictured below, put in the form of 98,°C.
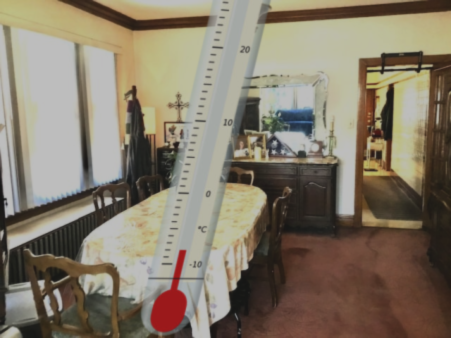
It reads -8,°C
